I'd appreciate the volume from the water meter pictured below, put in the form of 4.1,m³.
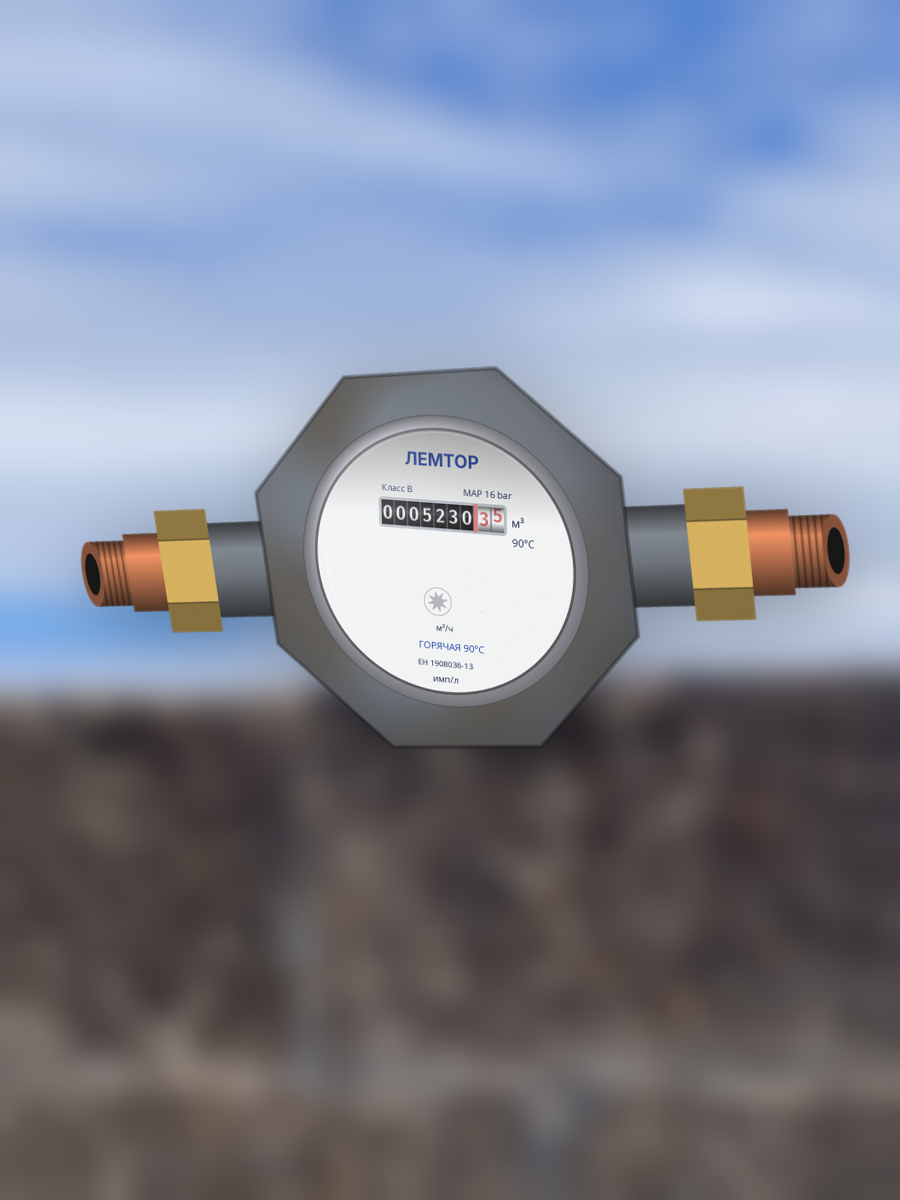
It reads 5230.35,m³
